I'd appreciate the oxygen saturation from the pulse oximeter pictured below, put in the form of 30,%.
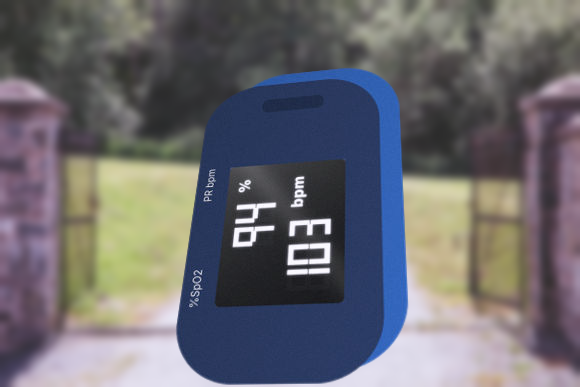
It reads 94,%
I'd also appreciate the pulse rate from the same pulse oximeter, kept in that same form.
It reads 103,bpm
